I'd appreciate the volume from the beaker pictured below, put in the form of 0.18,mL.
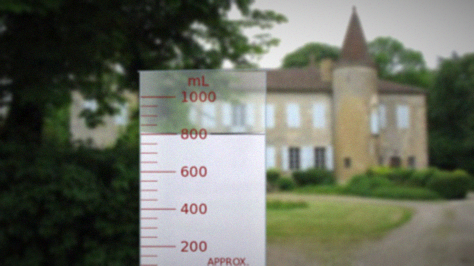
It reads 800,mL
